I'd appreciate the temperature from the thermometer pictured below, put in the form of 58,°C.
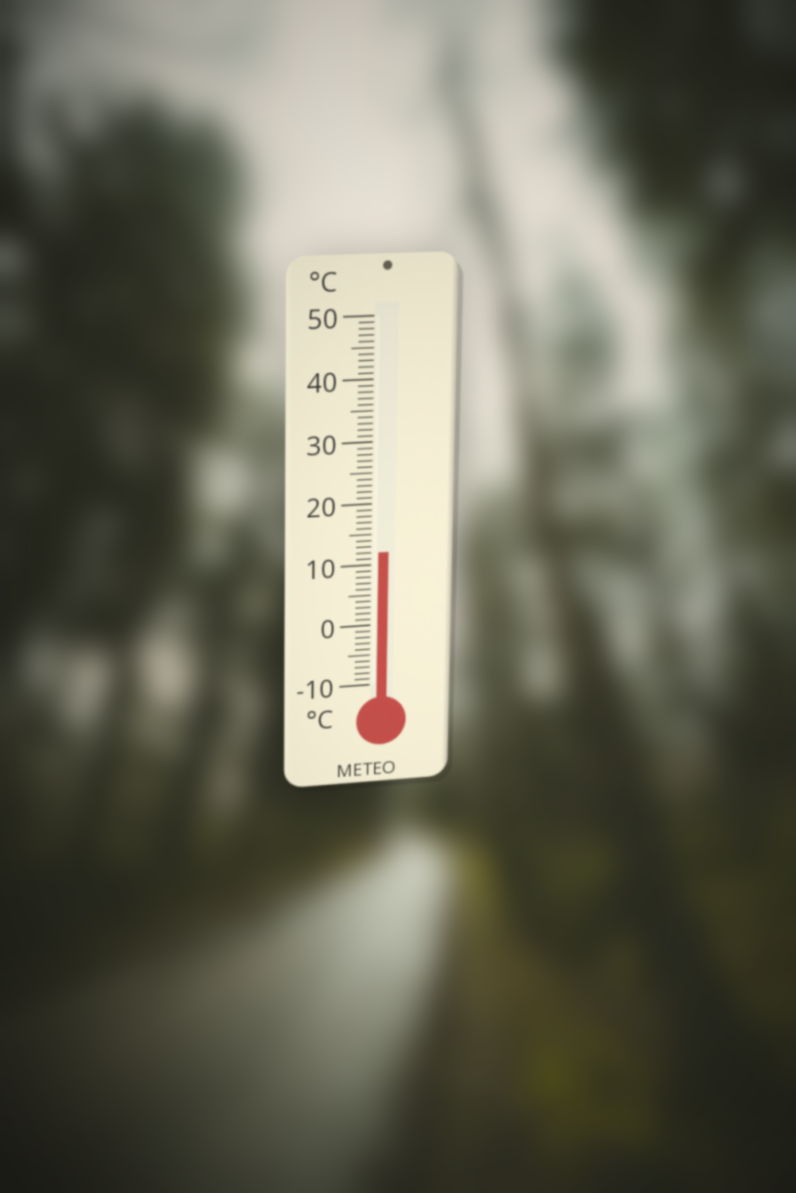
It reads 12,°C
